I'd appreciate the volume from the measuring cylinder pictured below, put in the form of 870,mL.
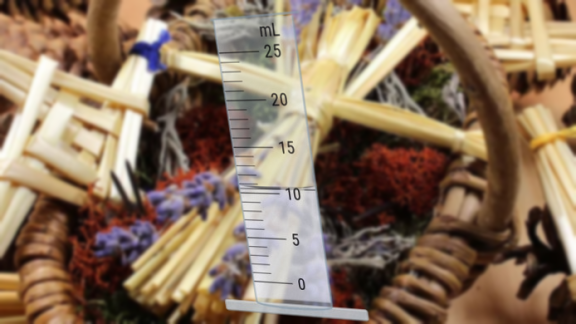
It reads 10.5,mL
